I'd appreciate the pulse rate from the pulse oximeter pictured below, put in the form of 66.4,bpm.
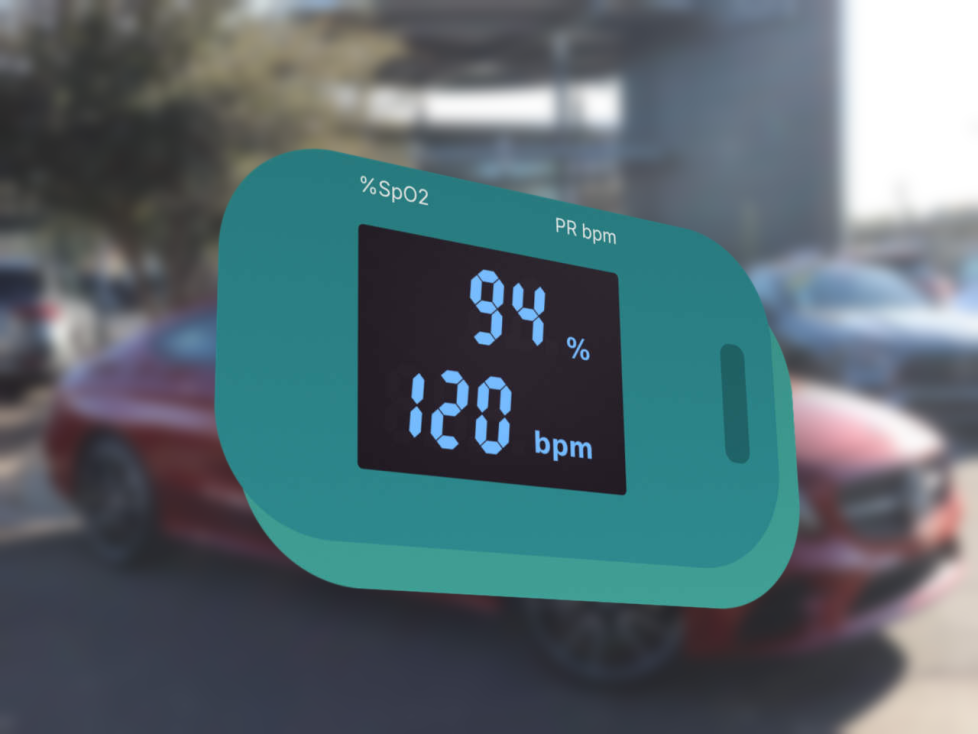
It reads 120,bpm
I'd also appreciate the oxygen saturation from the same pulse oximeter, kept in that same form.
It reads 94,%
